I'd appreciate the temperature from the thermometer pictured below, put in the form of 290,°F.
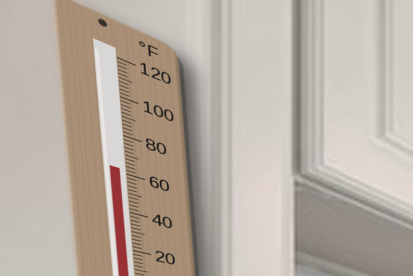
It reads 62,°F
